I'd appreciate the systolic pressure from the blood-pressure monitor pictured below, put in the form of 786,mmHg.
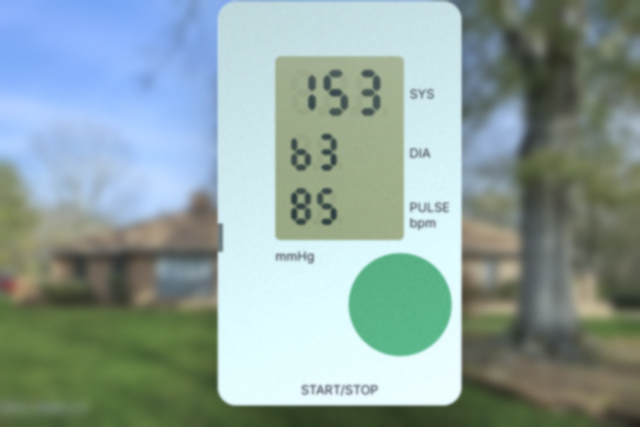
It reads 153,mmHg
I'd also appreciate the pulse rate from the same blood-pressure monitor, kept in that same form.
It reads 85,bpm
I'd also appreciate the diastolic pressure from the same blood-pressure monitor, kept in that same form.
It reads 63,mmHg
